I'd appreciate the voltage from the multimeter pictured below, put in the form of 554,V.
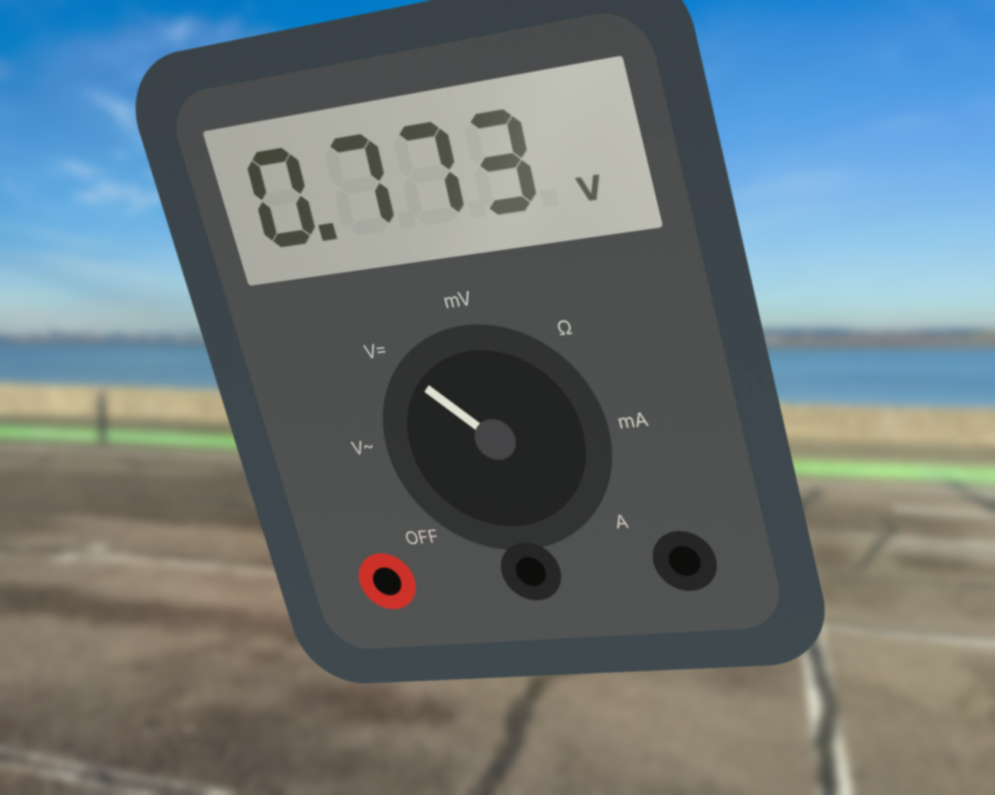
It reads 0.773,V
